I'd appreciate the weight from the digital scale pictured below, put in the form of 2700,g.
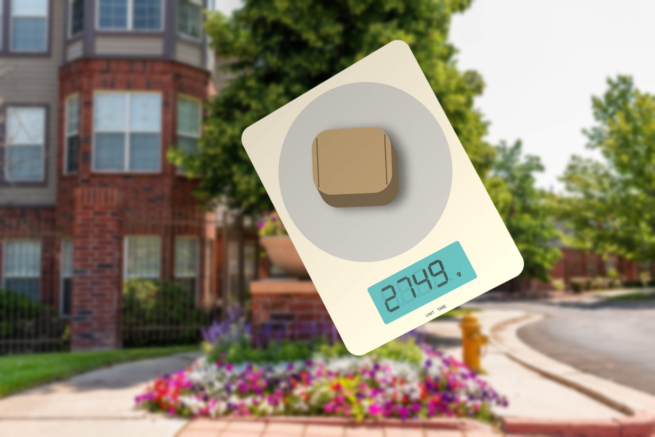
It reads 2749,g
